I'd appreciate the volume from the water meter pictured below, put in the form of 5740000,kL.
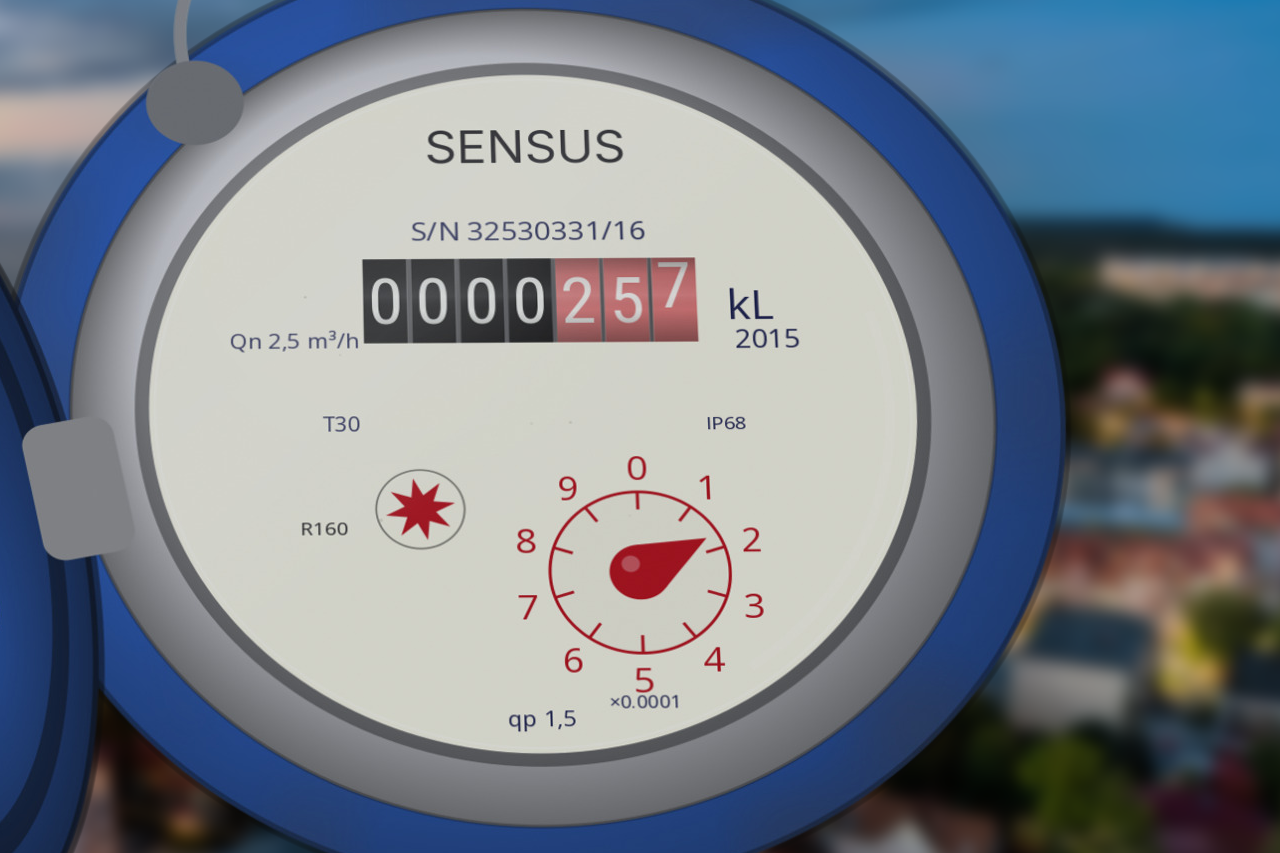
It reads 0.2571,kL
